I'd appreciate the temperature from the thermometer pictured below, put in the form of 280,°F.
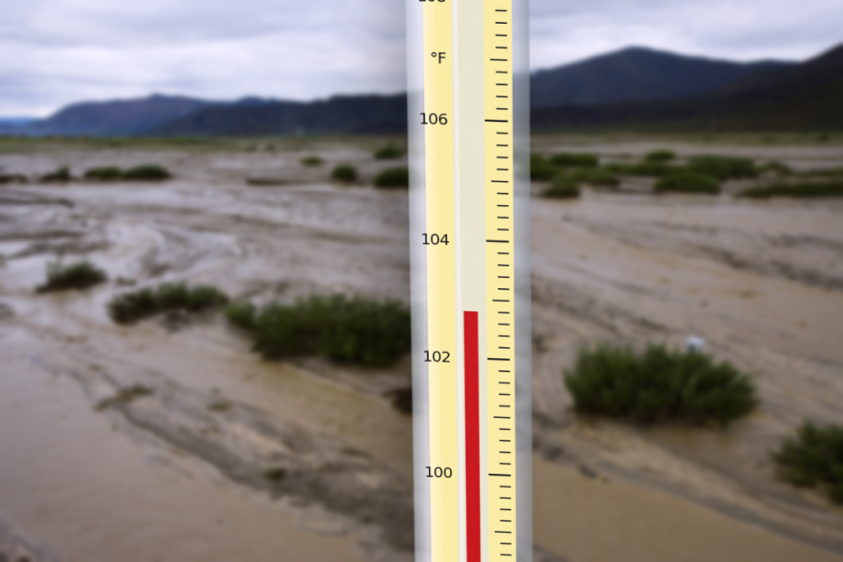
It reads 102.8,°F
